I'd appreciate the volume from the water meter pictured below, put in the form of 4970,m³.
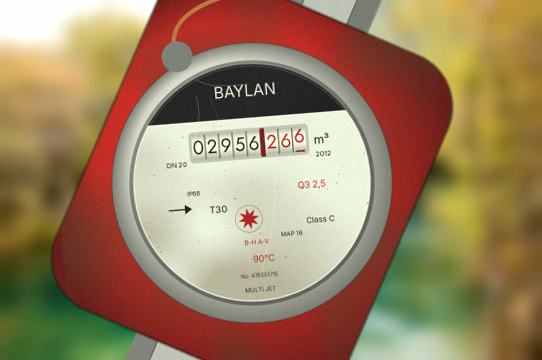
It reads 2956.266,m³
